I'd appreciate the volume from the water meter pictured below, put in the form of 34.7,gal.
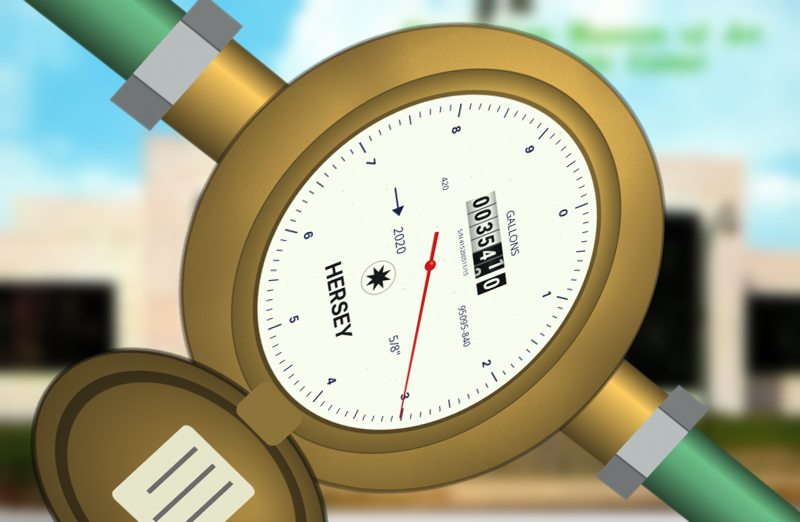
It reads 35413.0,gal
